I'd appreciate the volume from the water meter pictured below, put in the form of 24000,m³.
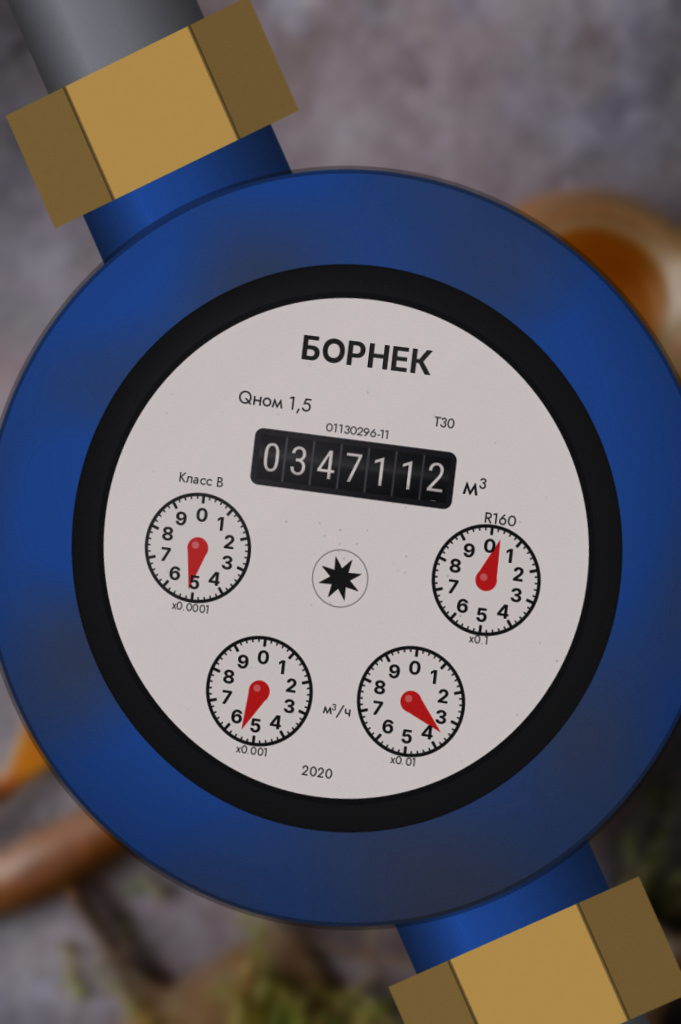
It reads 347112.0355,m³
